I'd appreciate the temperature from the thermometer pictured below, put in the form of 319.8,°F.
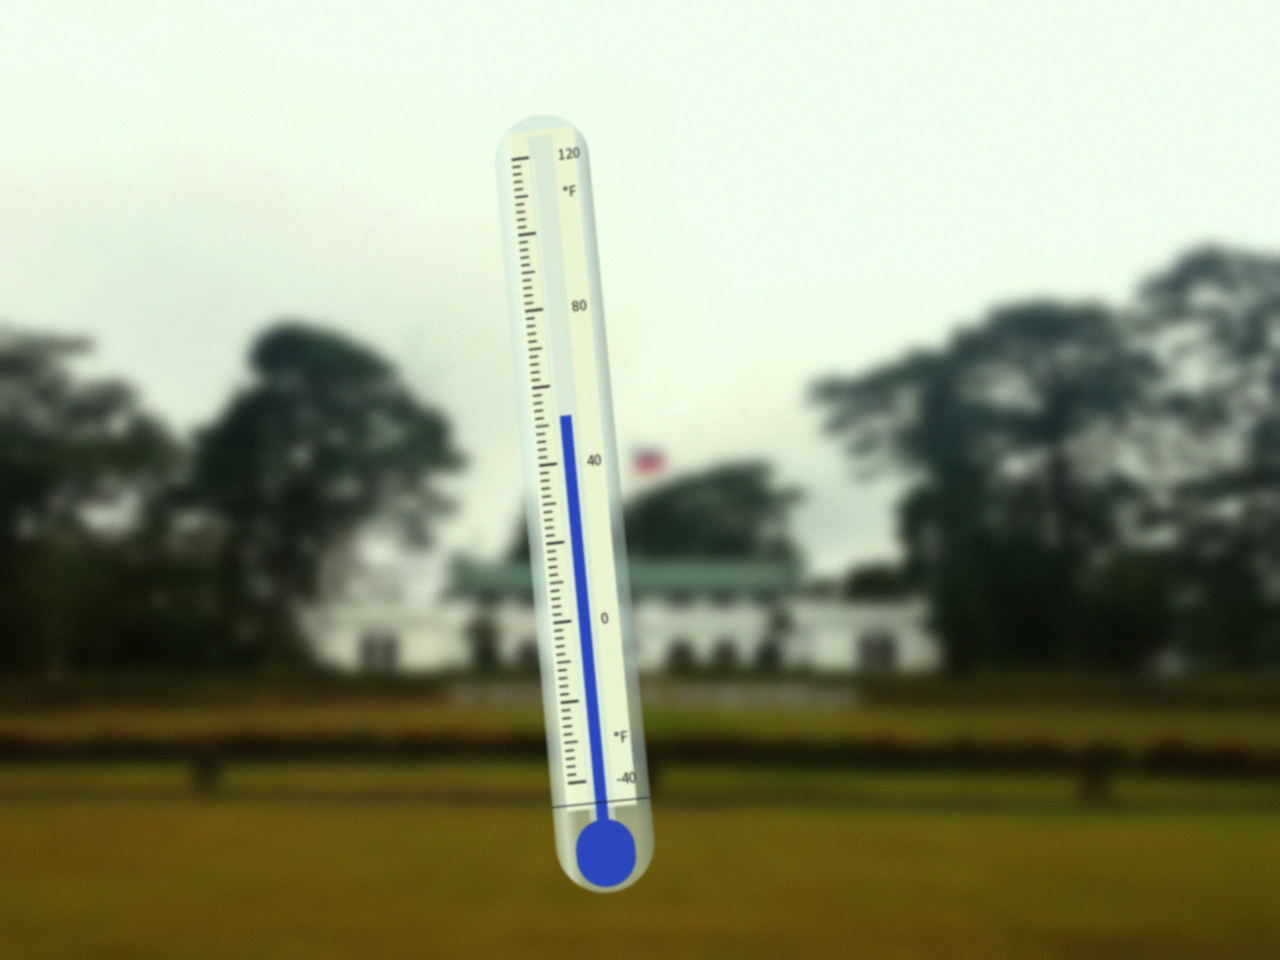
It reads 52,°F
